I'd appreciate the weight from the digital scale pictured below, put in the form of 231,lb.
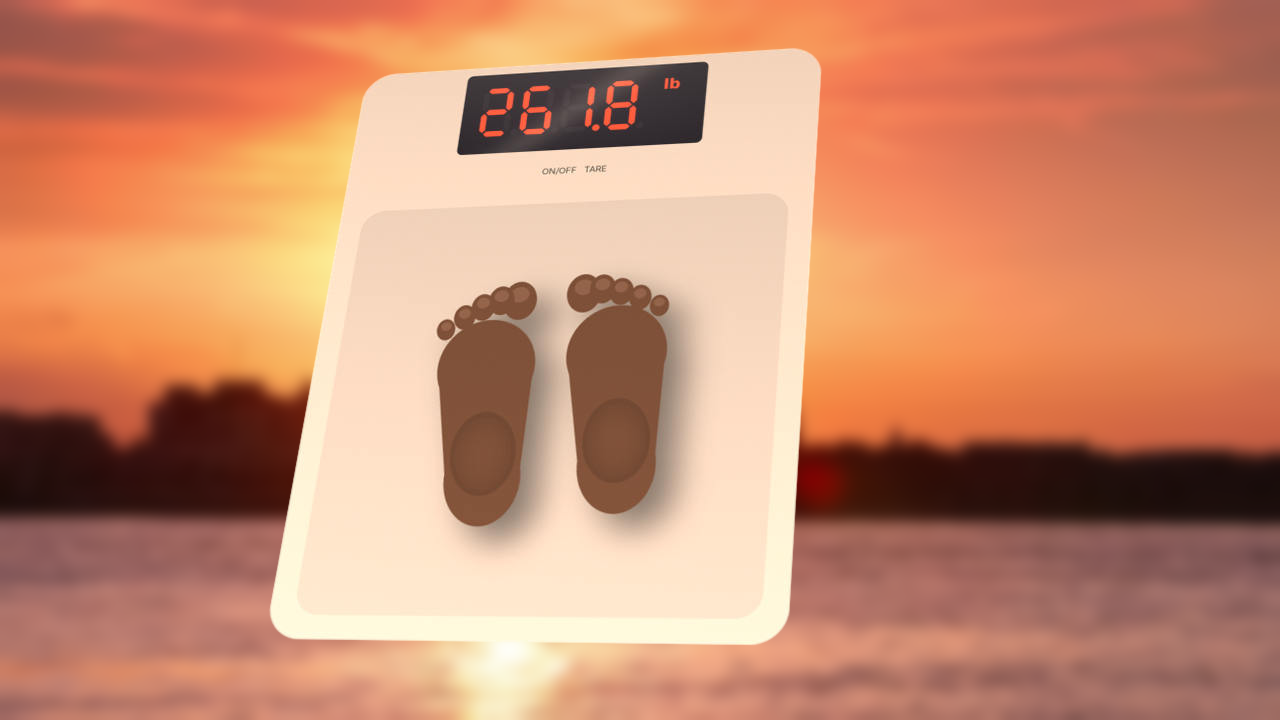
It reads 261.8,lb
